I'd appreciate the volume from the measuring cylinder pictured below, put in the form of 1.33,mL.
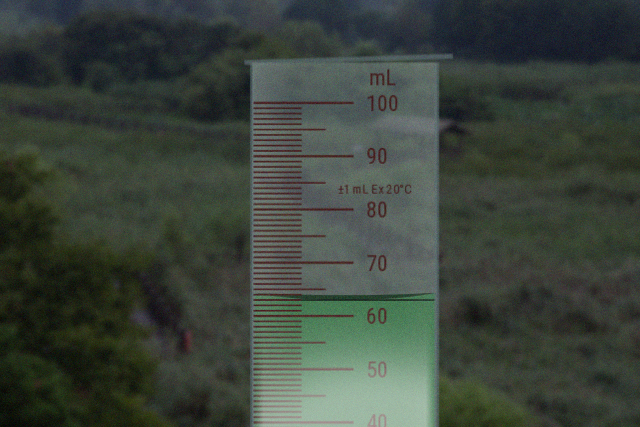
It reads 63,mL
